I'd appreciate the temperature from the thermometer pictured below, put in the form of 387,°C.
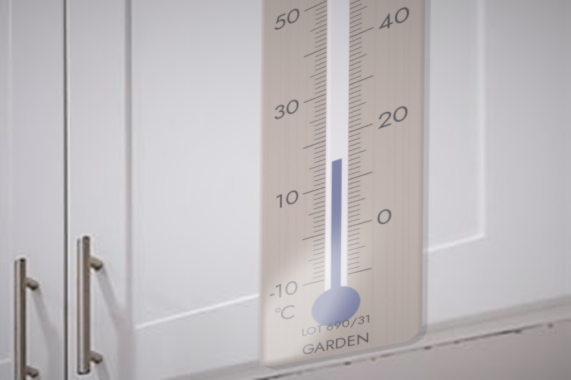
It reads 15,°C
